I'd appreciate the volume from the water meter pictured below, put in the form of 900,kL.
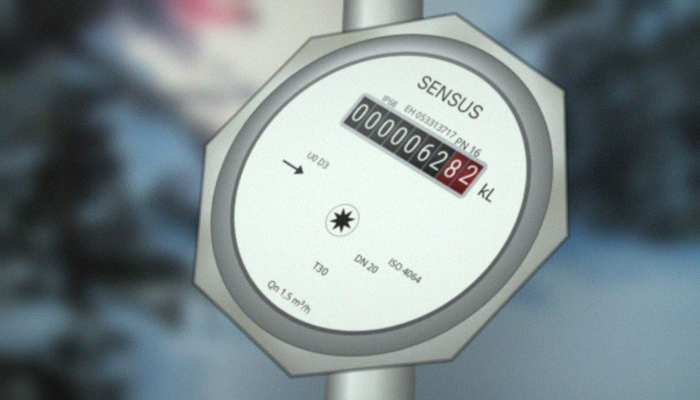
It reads 62.82,kL
